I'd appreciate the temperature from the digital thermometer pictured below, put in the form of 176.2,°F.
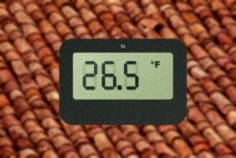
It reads 26.5,°F
